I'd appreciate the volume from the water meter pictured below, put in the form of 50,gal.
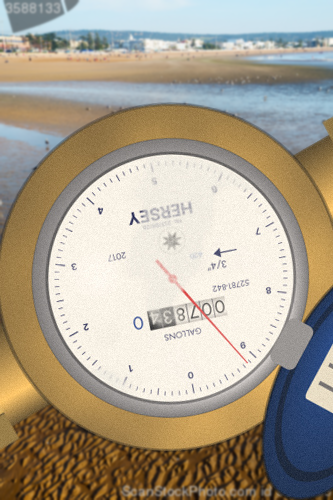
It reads 78339.1,gal
